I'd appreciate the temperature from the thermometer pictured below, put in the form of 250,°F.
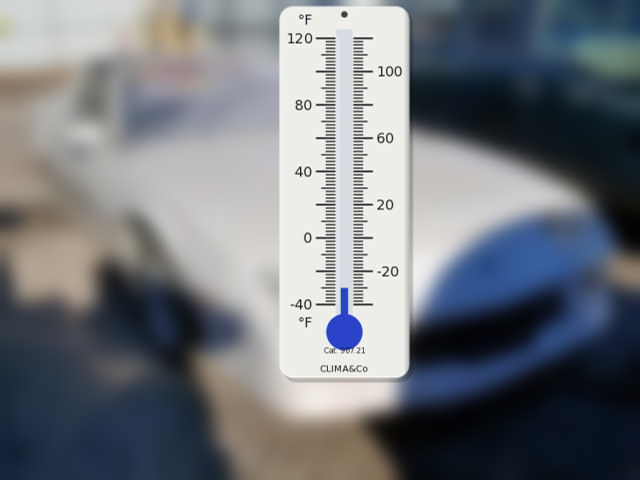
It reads -30,°F
